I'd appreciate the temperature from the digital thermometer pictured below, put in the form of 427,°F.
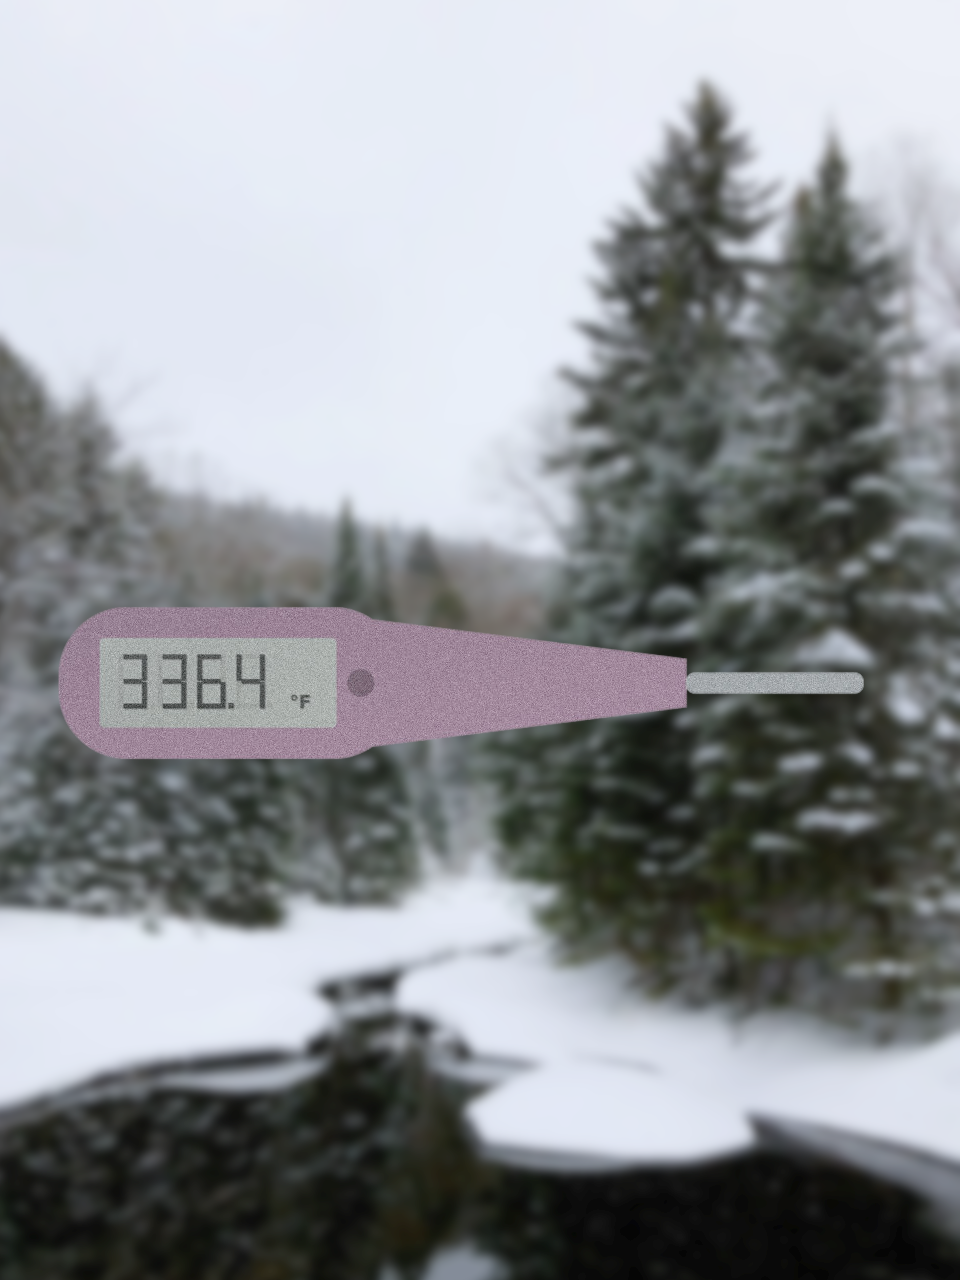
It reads 336.4,°F
